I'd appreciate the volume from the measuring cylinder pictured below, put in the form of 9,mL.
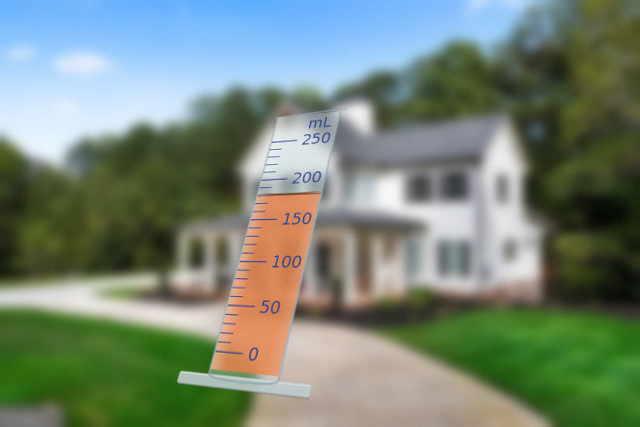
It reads 180,mL
